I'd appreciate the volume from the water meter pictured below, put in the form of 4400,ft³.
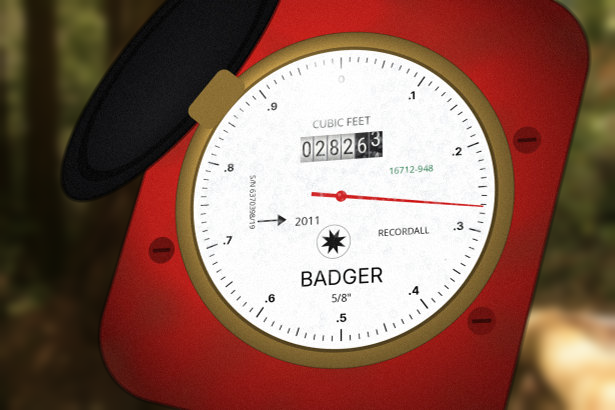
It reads 28263.27,ft³
